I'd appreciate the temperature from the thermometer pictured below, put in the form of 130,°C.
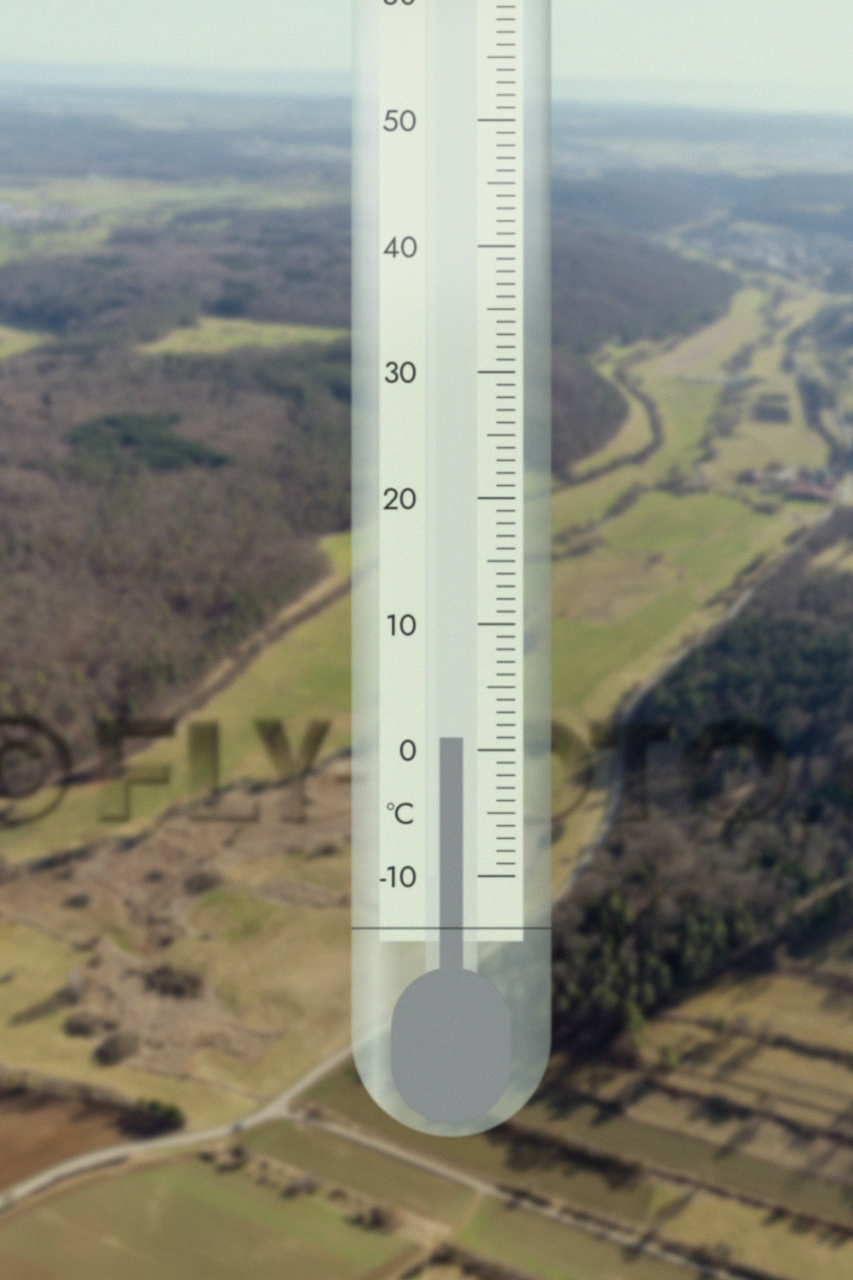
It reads 1,°C
